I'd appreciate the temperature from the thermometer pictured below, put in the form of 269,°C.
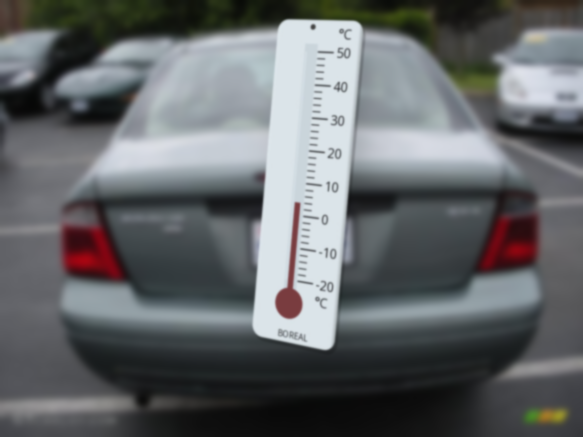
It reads 4,°C
